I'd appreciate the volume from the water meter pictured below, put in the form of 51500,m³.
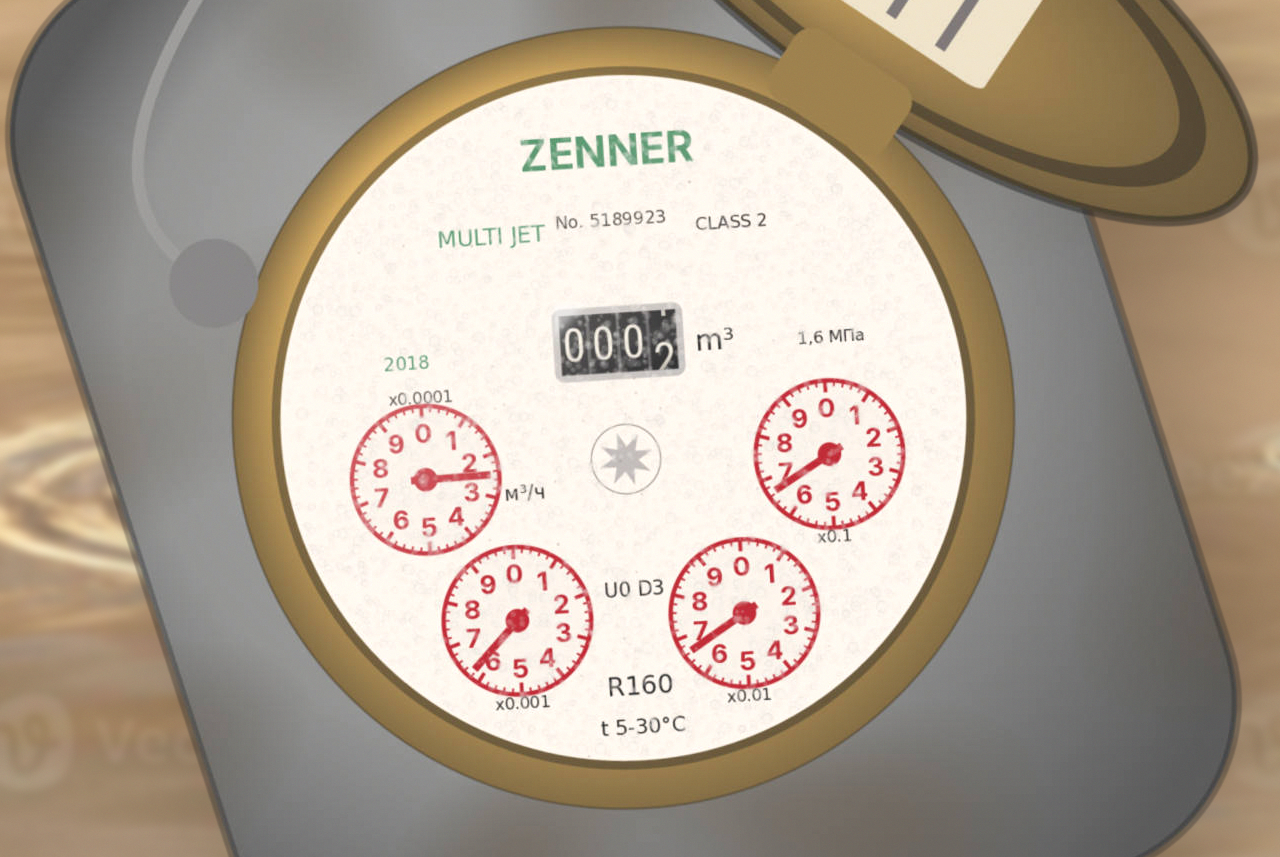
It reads 1.6662,m³
